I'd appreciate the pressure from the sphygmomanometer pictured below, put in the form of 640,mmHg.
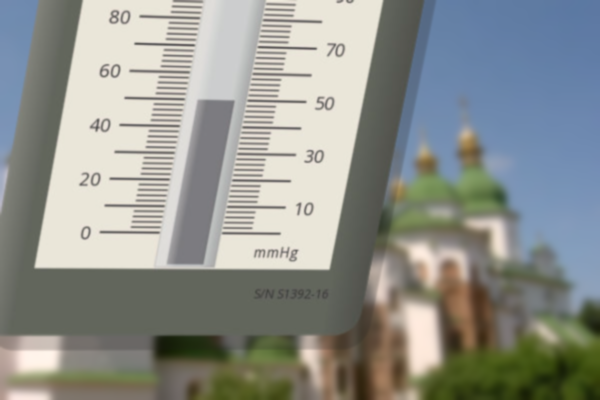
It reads 50,mmHg
